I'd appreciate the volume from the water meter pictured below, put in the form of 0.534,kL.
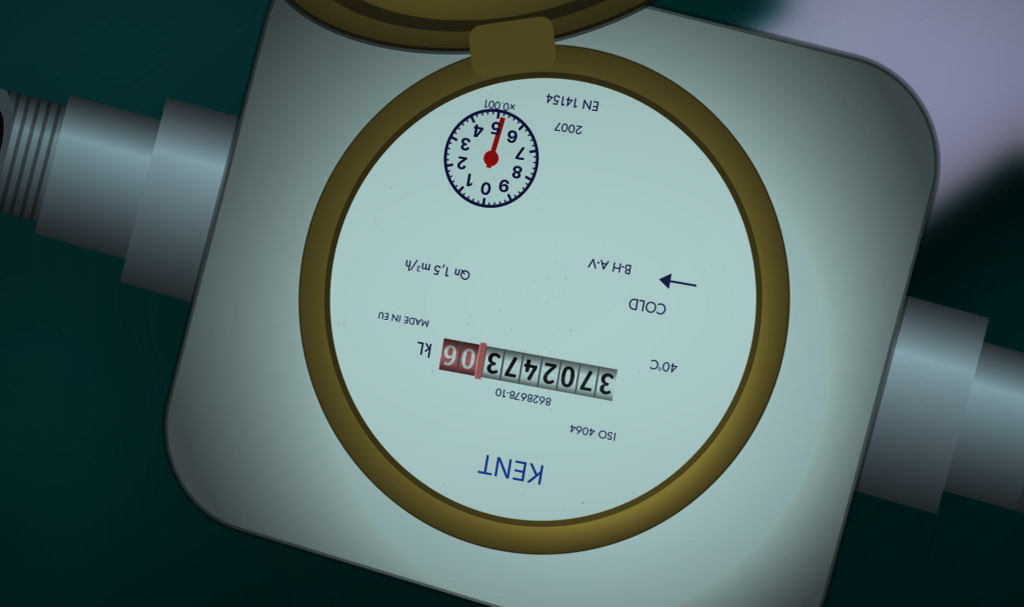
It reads 3702473.065,kL
